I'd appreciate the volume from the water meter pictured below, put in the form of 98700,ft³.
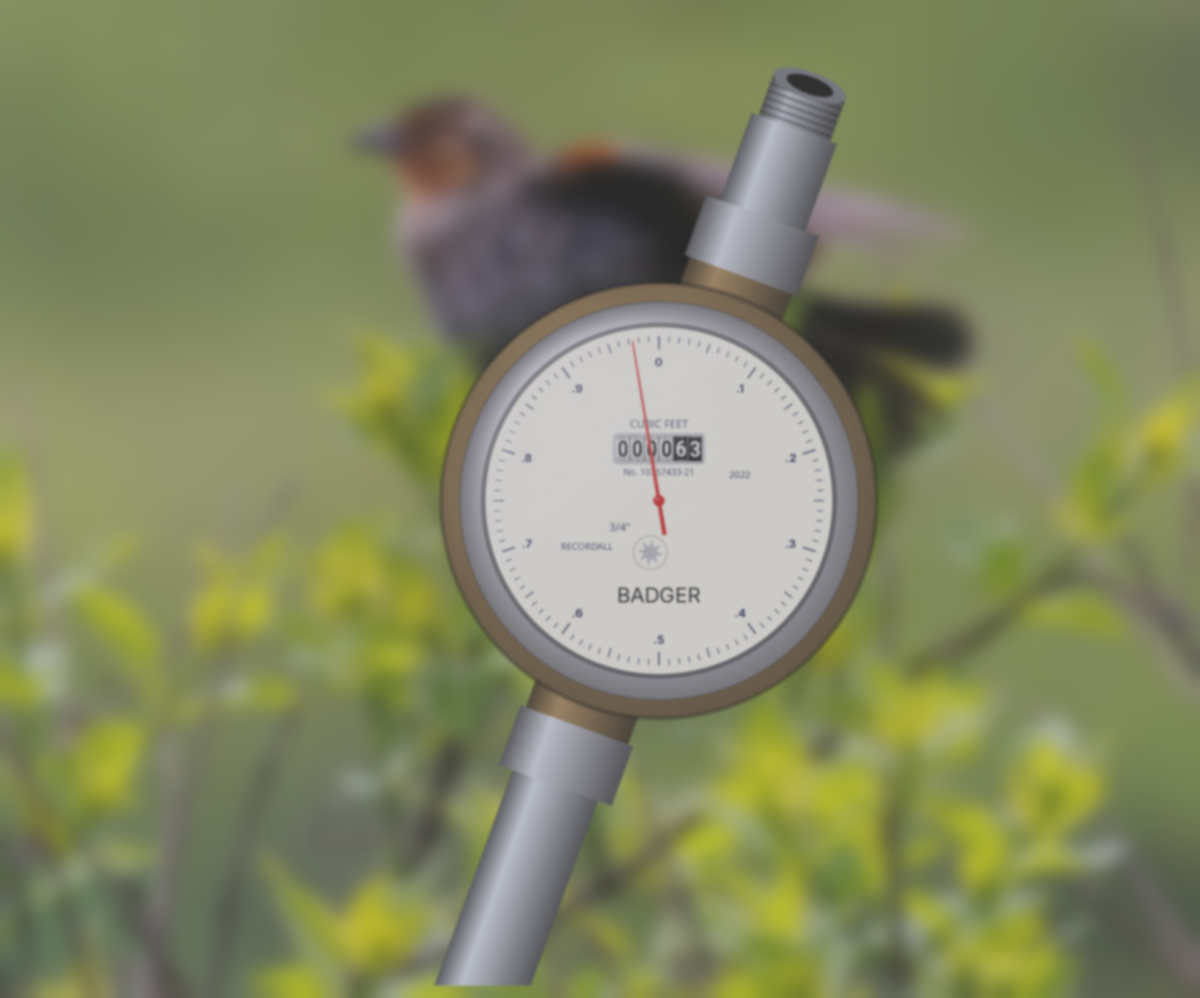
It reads 62.97,ft³
